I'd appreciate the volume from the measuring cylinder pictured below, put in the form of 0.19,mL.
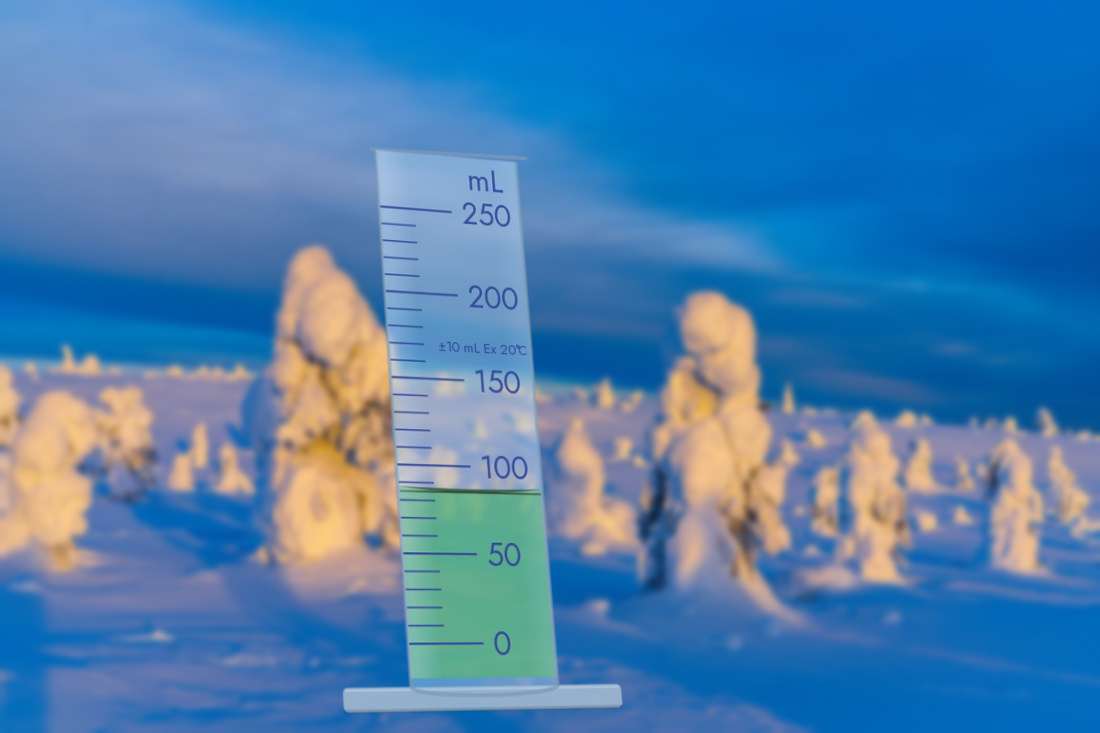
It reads 85,mL
